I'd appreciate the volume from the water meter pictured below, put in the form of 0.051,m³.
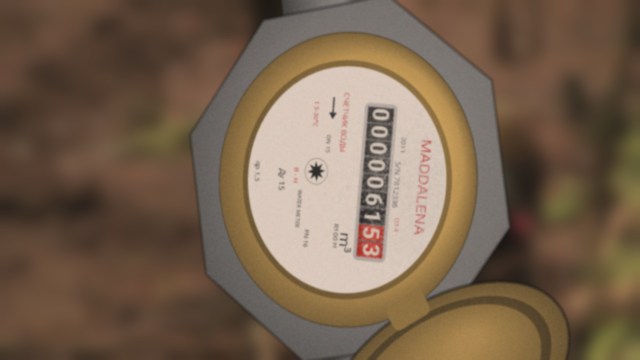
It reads 61.53,m³
